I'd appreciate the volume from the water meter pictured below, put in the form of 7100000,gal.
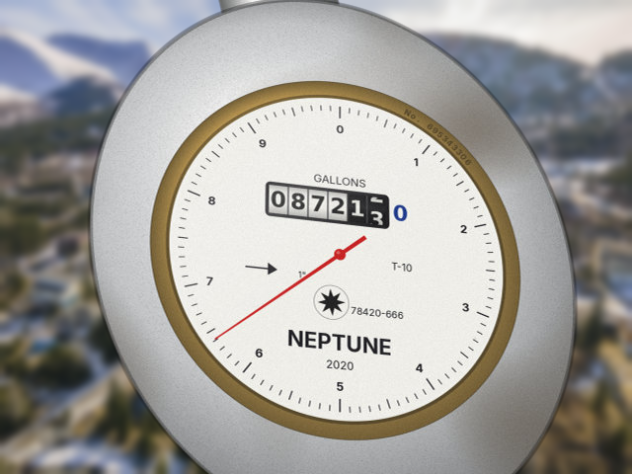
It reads 872126.4,gal
